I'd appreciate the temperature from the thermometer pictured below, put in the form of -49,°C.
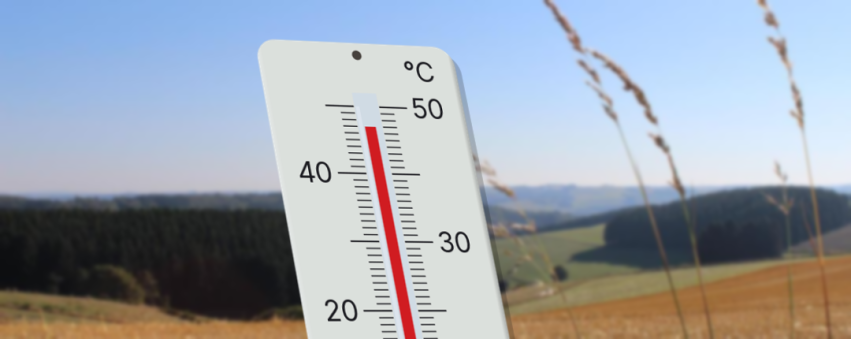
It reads 47,°C
